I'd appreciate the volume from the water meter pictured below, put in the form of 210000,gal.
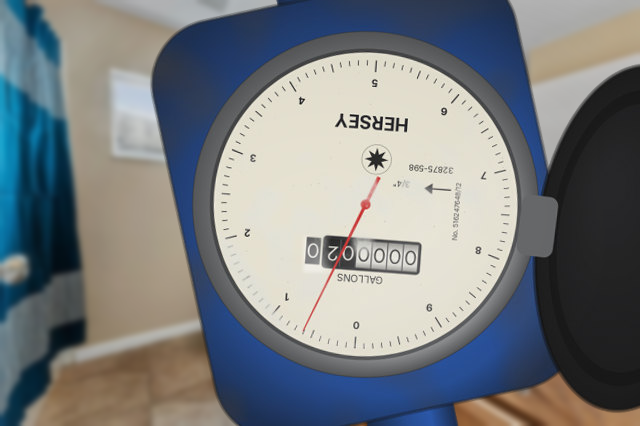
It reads 20.6,gal
